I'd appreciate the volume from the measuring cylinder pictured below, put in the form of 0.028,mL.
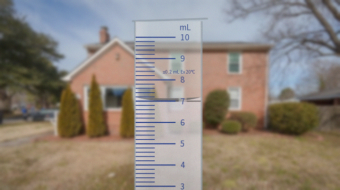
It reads 7,mL
